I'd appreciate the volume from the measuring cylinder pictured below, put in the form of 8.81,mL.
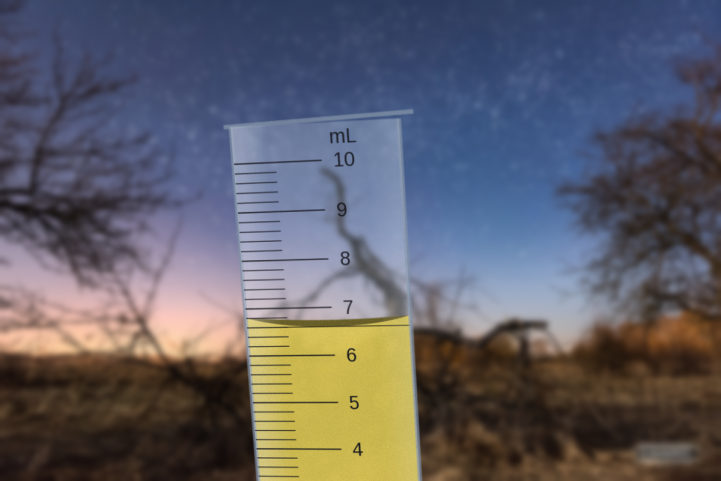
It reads 6.6,mL
